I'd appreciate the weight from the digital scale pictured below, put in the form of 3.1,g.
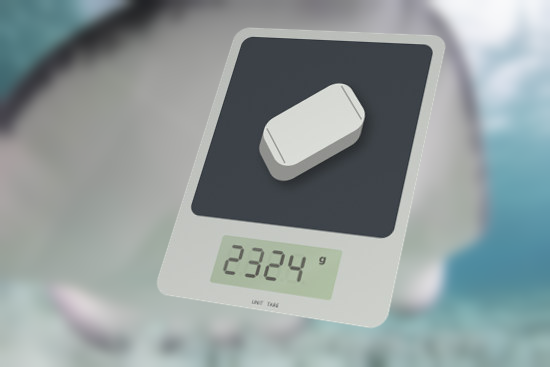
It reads 2324,g
